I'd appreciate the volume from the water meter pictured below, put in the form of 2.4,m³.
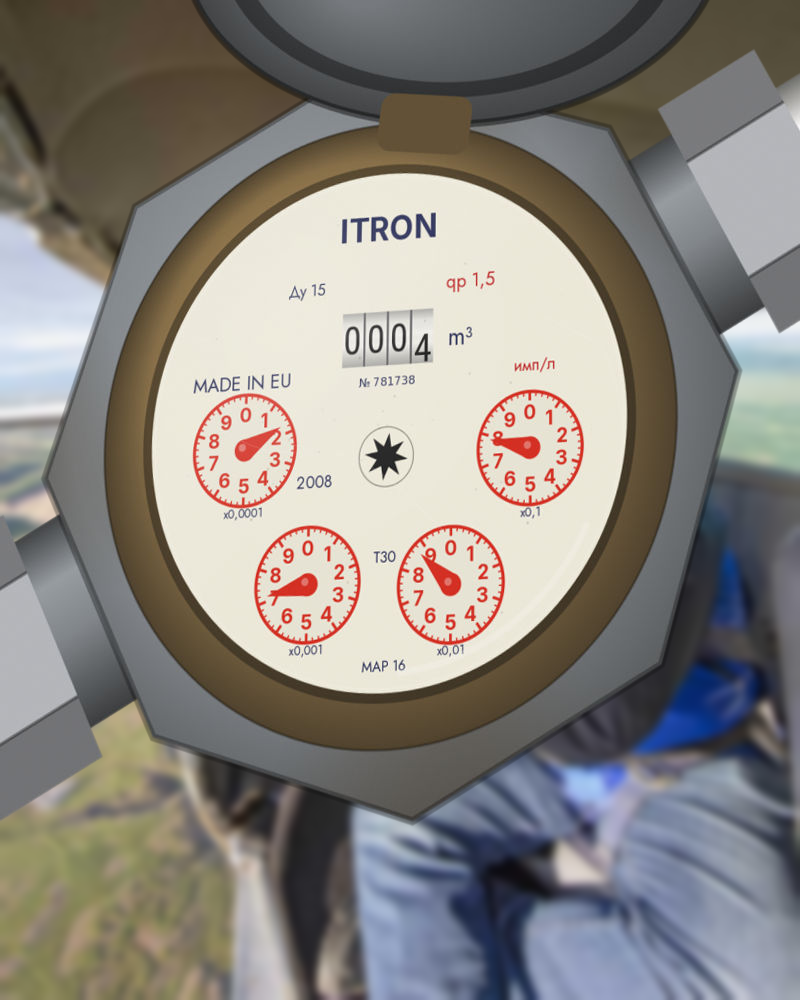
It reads 3.7871,m³
